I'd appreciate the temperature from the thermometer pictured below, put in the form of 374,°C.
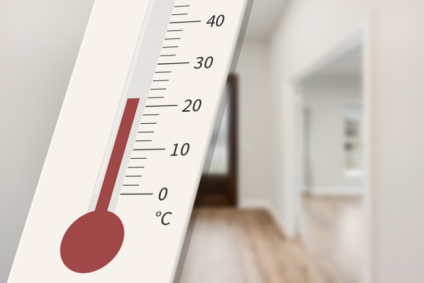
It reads 22,°C
